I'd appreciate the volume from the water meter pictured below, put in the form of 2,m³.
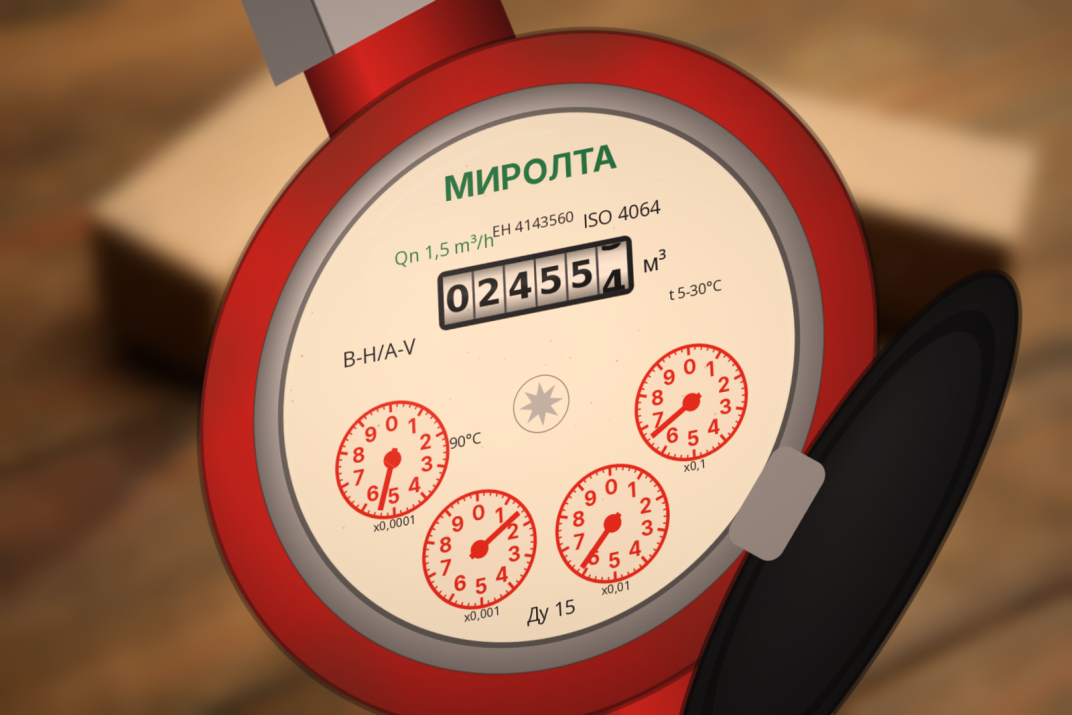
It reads 24553.6615,m³
